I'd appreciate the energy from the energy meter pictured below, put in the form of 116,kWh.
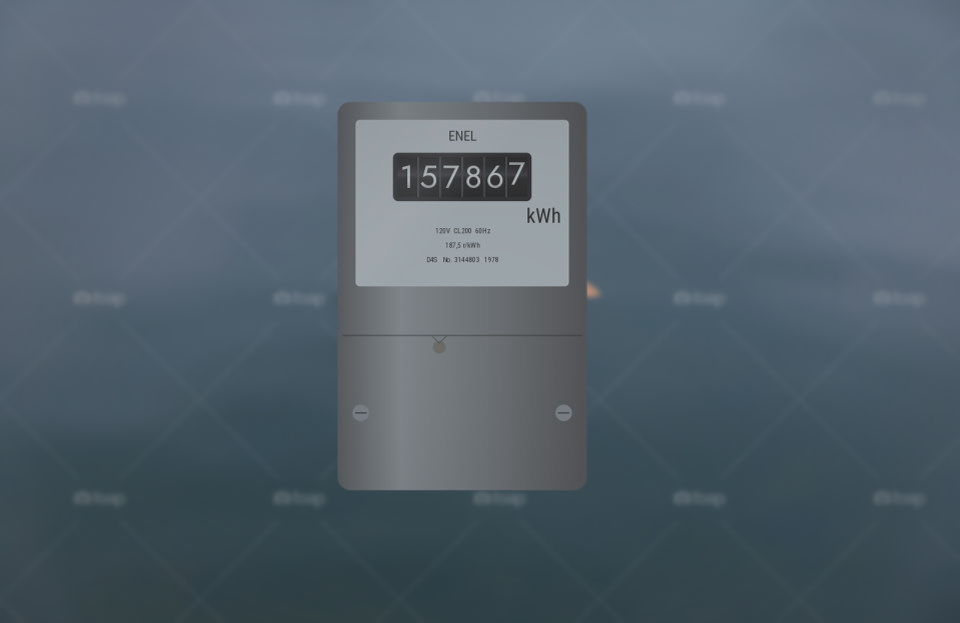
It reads 157867,kWh
